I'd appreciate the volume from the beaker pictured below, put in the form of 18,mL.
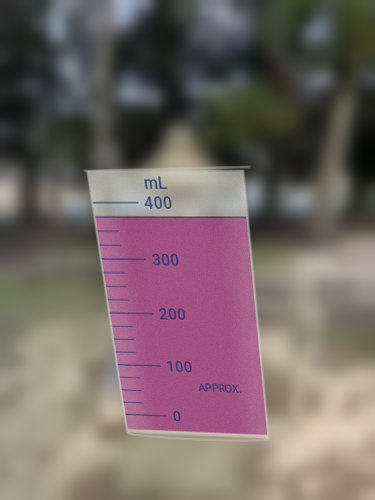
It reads 375,mL
